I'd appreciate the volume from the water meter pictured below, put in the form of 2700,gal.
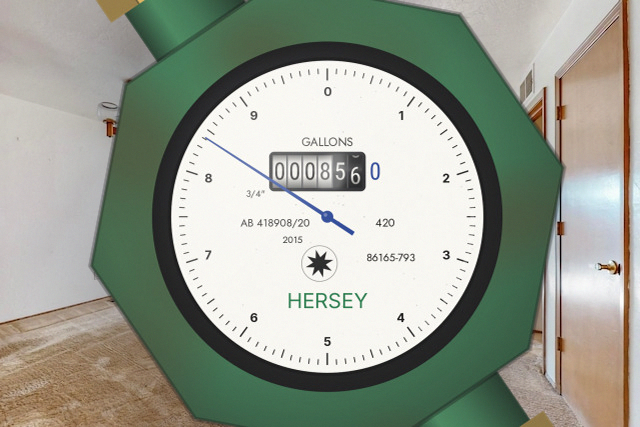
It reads 8558.4,gal
